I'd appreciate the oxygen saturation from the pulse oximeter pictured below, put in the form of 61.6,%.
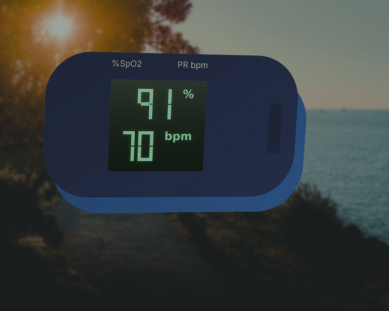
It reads 91,%
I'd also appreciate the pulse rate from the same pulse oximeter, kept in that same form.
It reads 70,bpm
